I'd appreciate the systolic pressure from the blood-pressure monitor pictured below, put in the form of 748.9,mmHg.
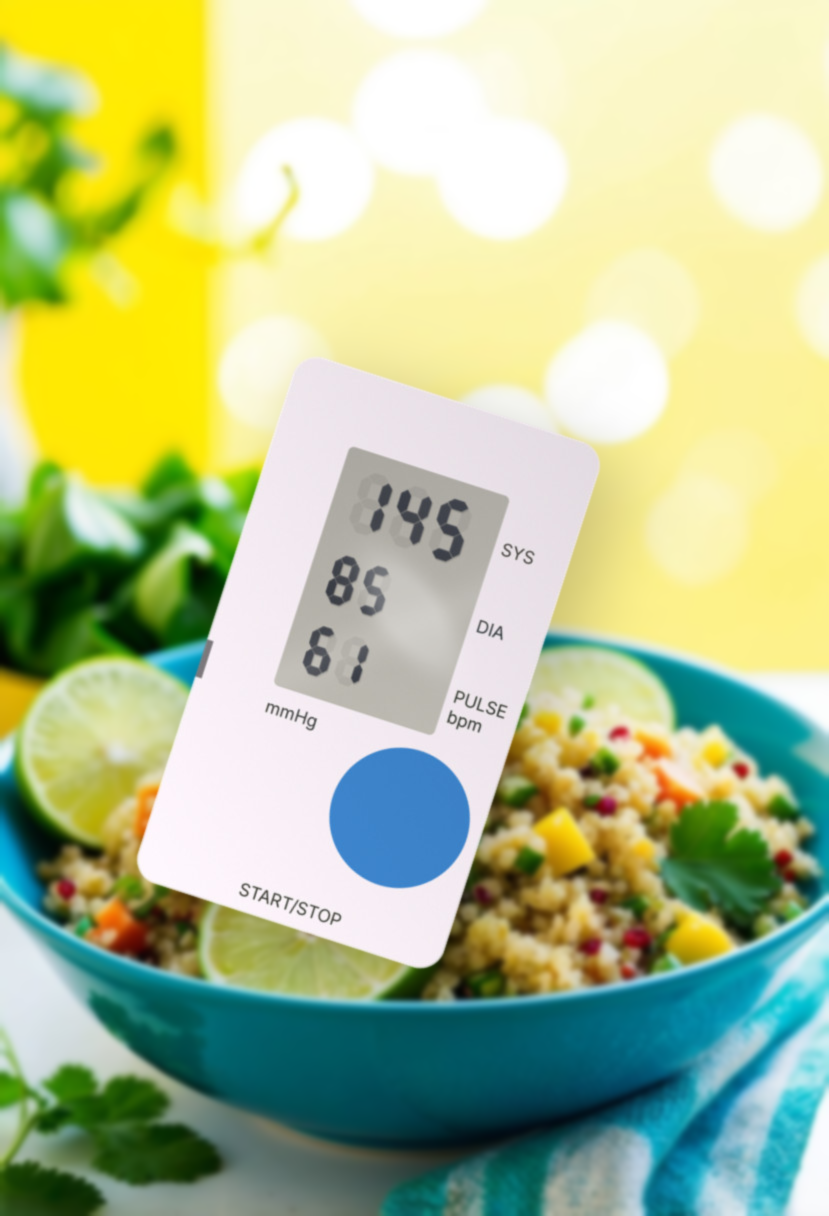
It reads 145,mmHg
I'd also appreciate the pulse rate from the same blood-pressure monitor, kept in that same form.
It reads 61,bpm
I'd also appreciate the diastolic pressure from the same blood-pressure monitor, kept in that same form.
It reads 85,mmHg
